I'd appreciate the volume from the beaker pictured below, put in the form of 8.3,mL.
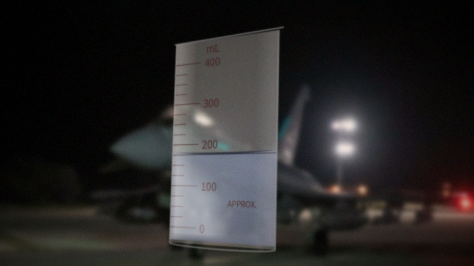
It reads 175,mL
